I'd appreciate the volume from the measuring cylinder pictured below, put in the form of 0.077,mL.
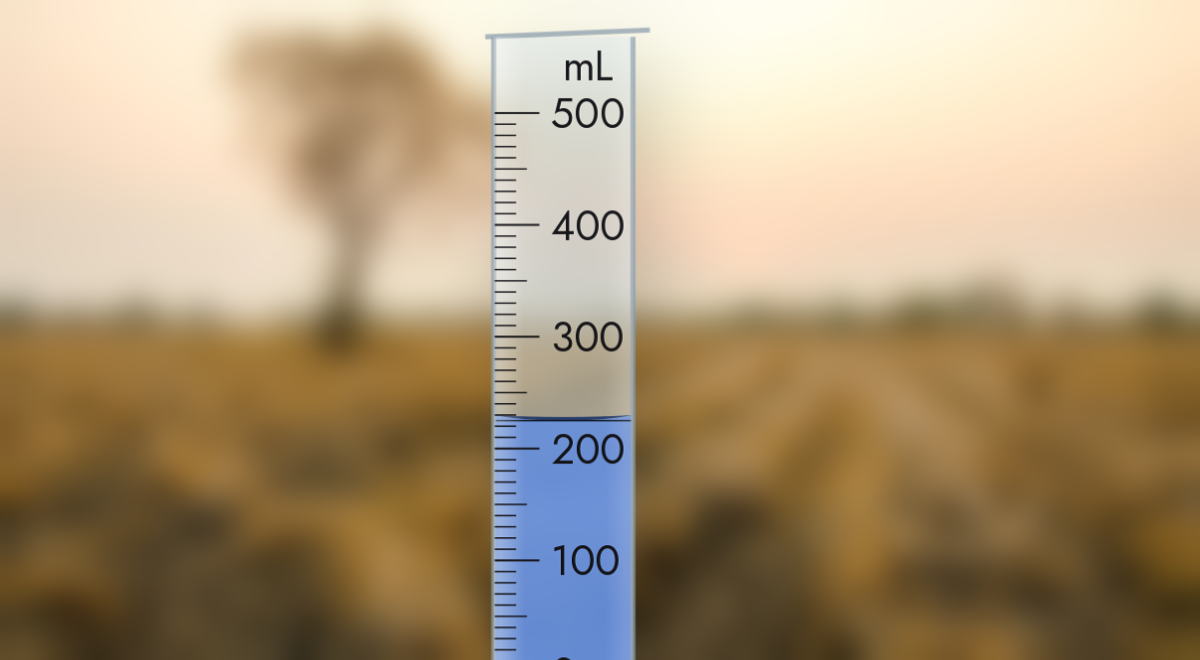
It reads 225,mL
